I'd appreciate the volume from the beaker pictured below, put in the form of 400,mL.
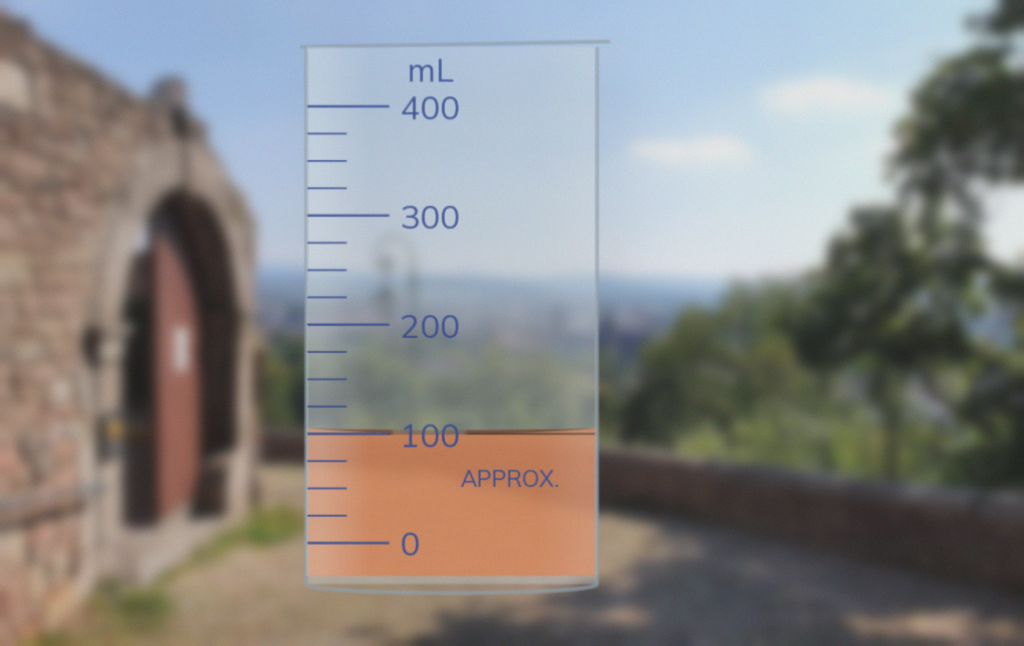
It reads 100,mL
